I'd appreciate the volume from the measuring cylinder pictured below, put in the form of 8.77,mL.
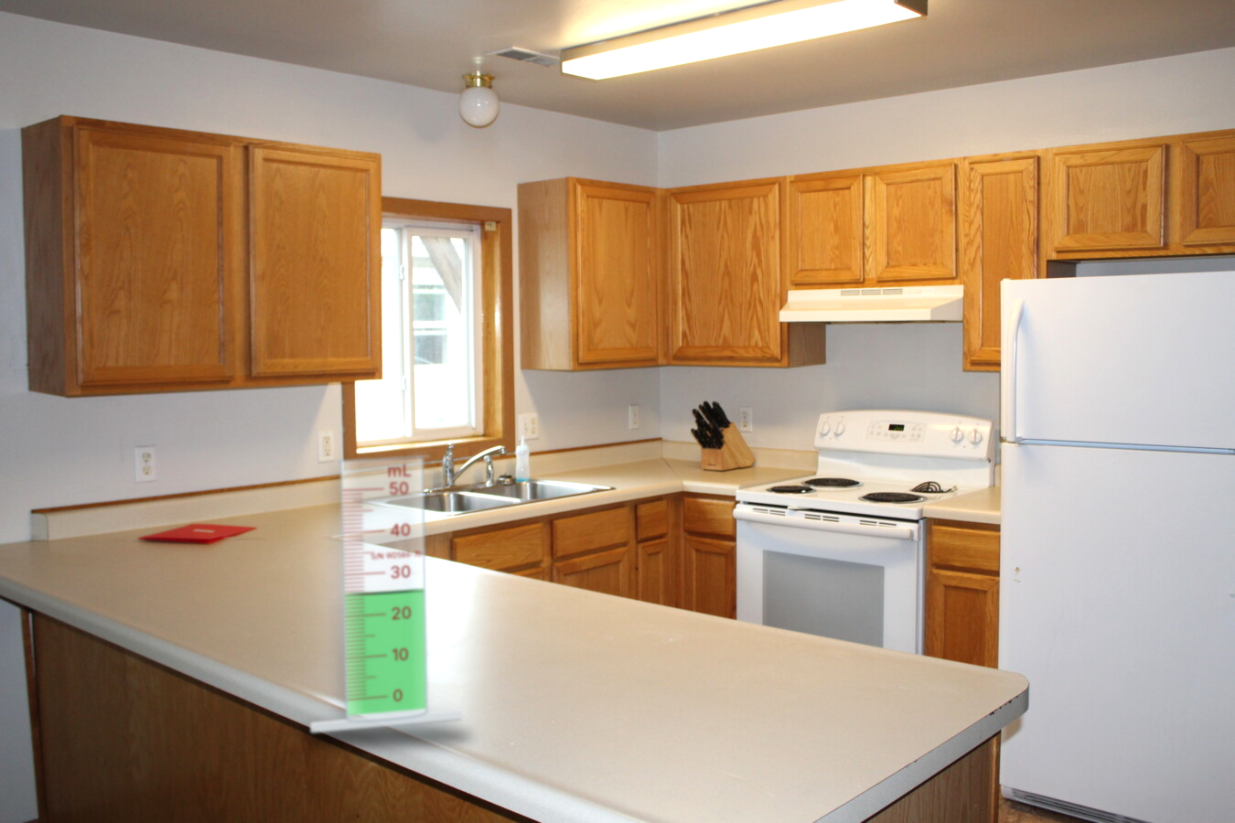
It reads 25,mL
